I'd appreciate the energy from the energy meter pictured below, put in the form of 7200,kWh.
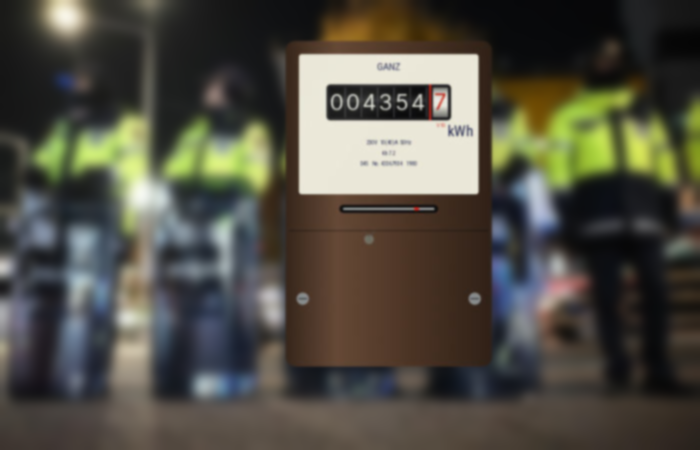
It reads 4354.7,kWh
